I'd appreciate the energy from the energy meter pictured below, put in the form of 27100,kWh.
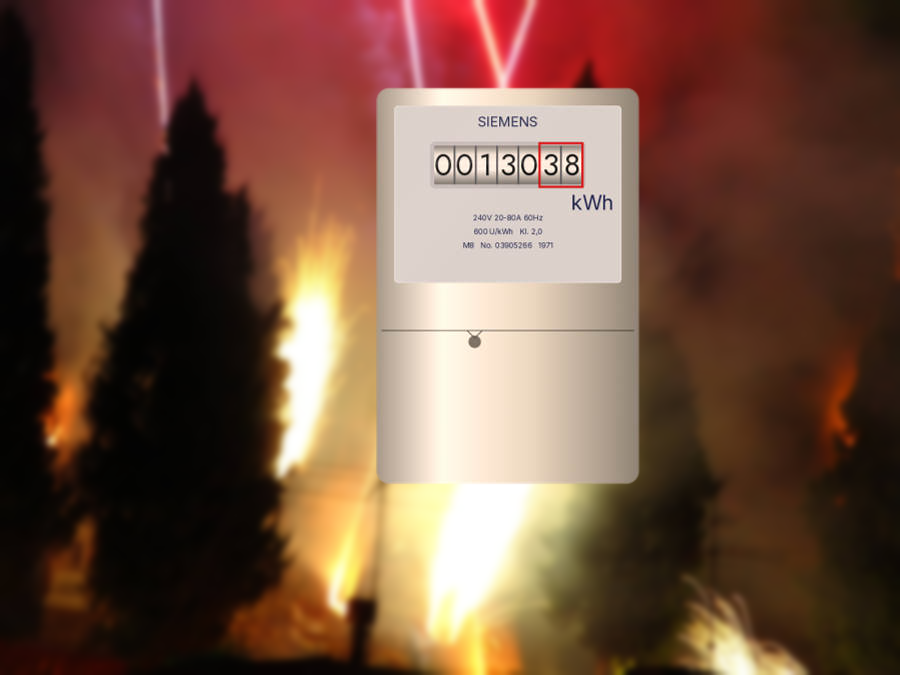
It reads 130.38,kWh
